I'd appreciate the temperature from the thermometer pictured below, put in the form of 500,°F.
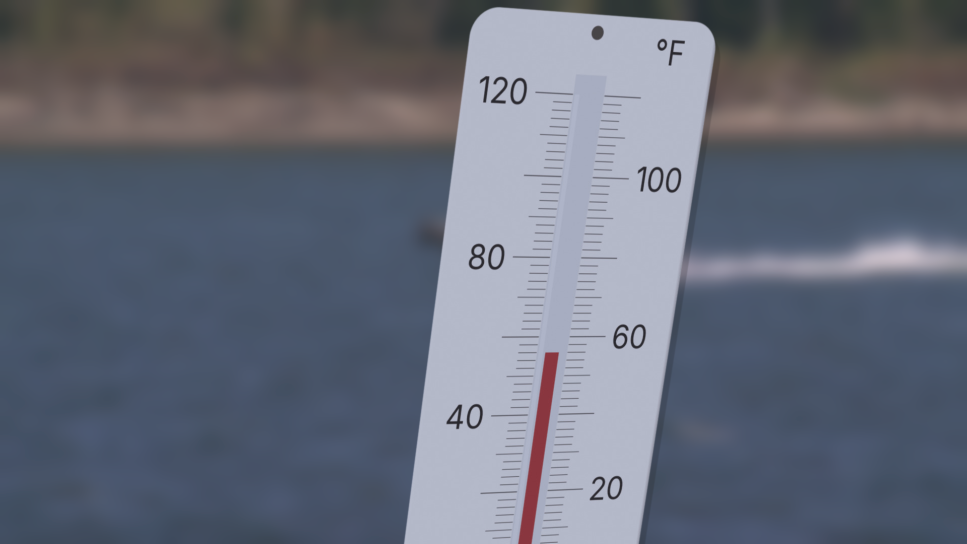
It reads 56,°F
